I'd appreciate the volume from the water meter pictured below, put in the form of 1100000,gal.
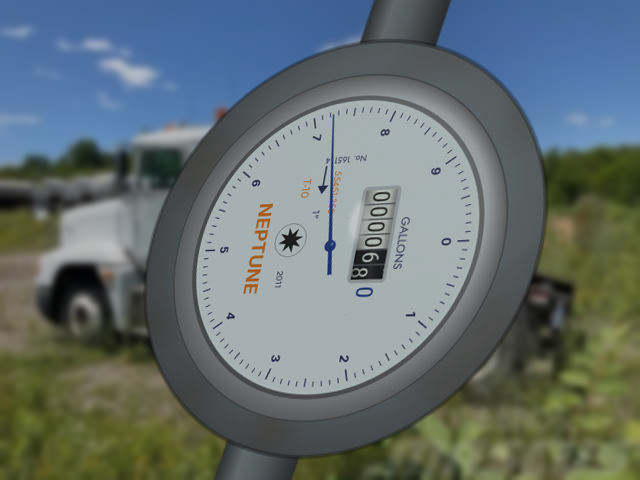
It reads 677.2,gal
